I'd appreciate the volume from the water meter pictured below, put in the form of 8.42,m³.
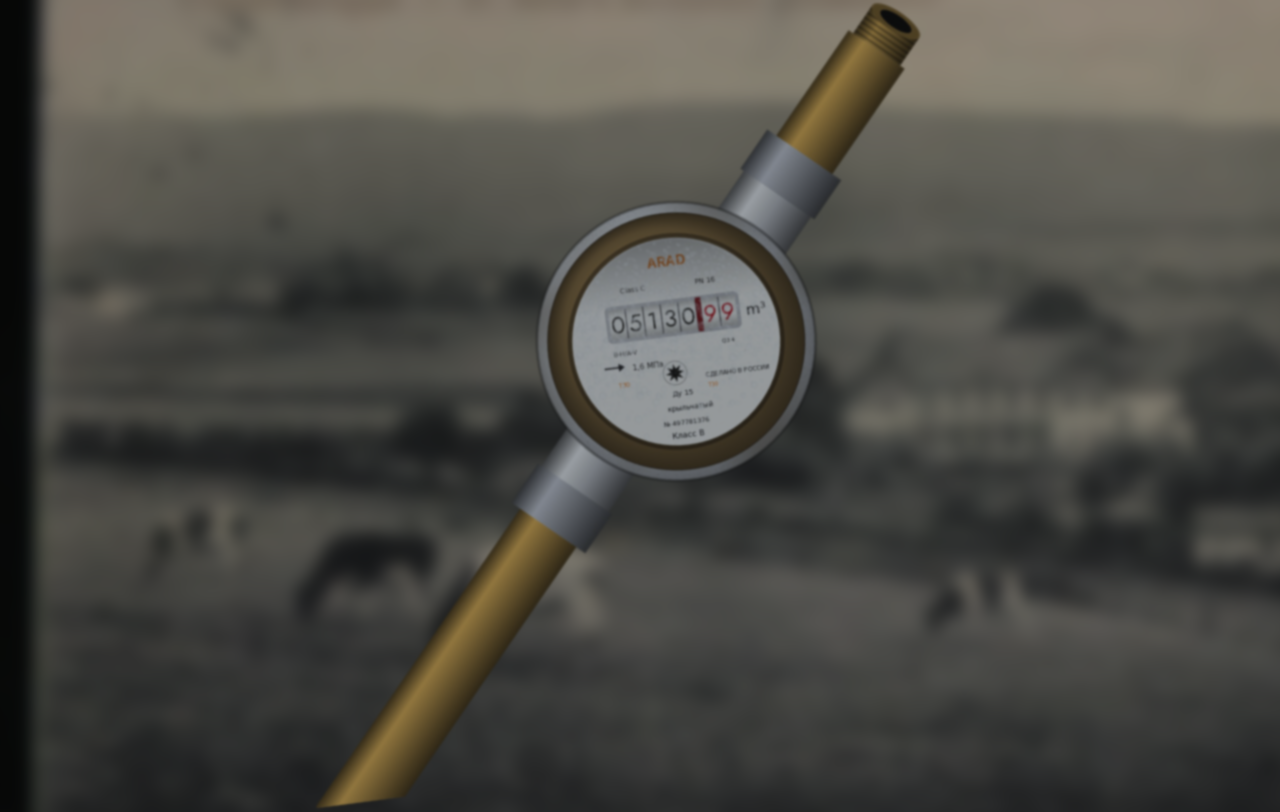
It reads 5130.99,m³
